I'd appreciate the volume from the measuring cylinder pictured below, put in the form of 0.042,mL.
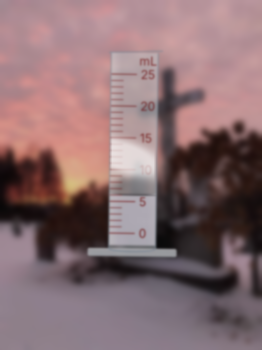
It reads 6,mL
